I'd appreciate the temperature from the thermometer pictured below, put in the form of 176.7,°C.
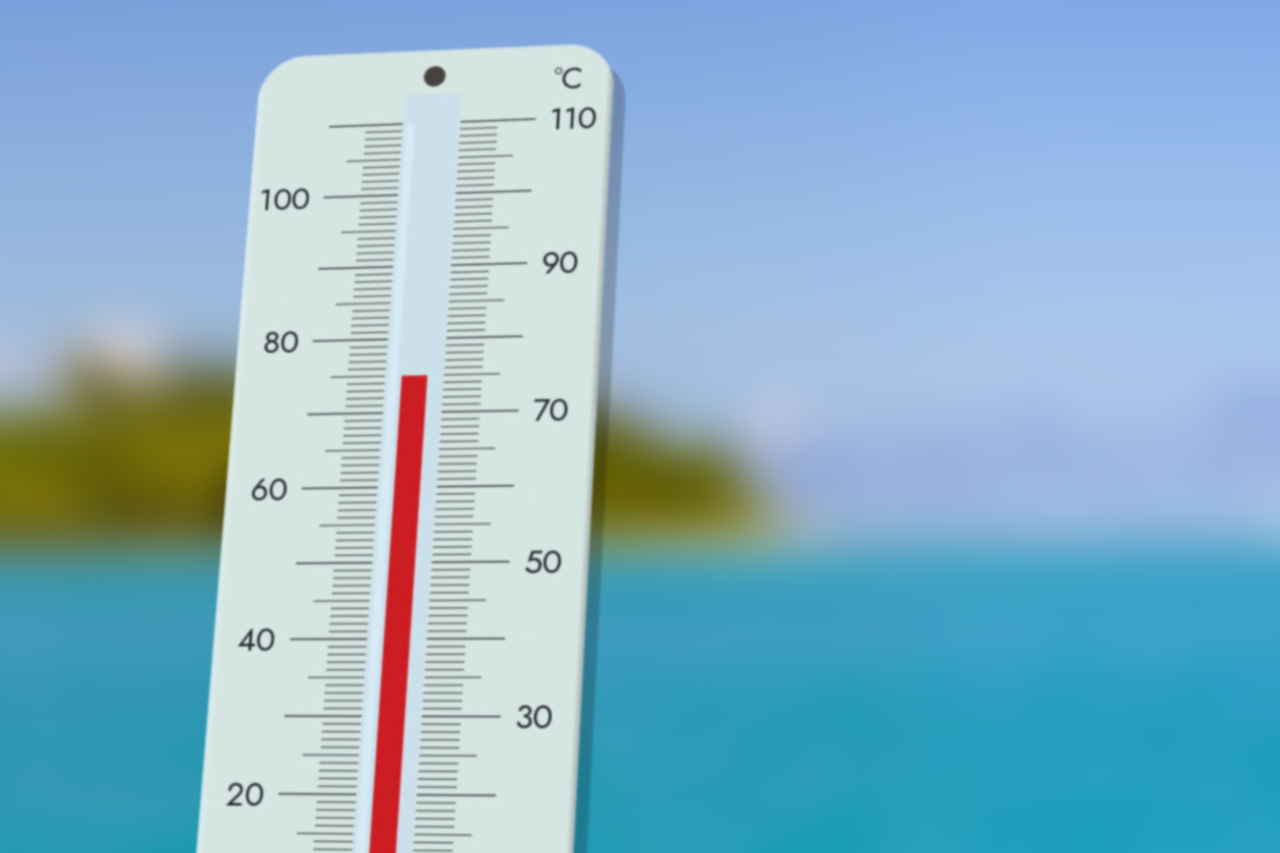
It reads 75,°C
